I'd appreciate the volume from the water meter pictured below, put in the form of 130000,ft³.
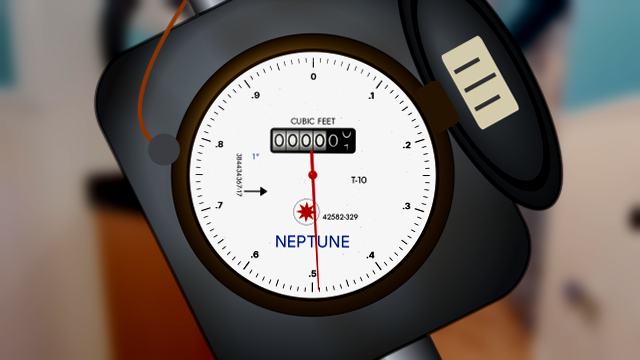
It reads 0.49,ft³
